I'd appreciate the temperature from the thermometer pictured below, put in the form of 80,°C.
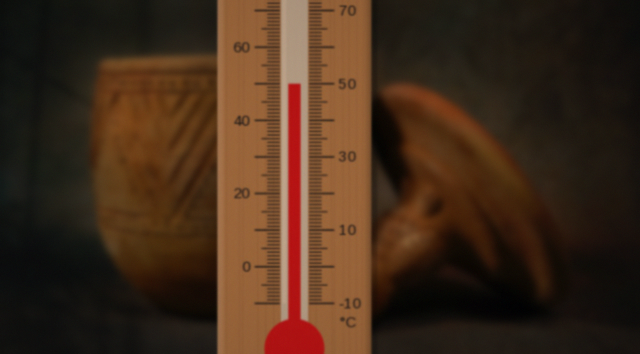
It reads 50,°C
